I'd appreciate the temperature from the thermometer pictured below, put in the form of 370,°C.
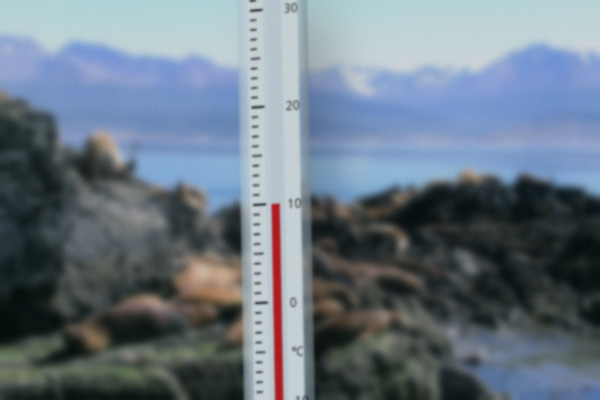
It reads 10,°C
